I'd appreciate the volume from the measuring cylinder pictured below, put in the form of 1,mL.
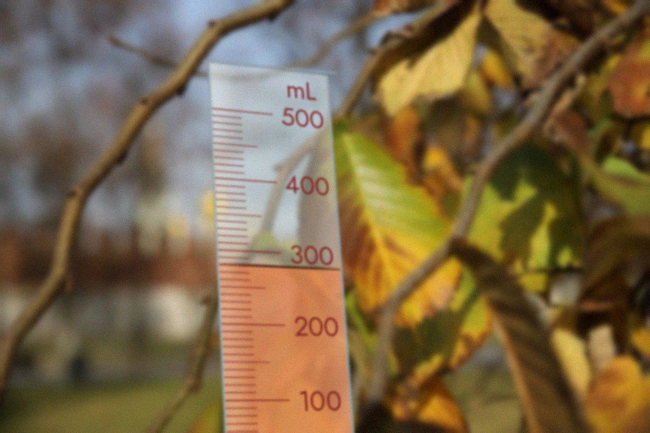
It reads 280,mL
